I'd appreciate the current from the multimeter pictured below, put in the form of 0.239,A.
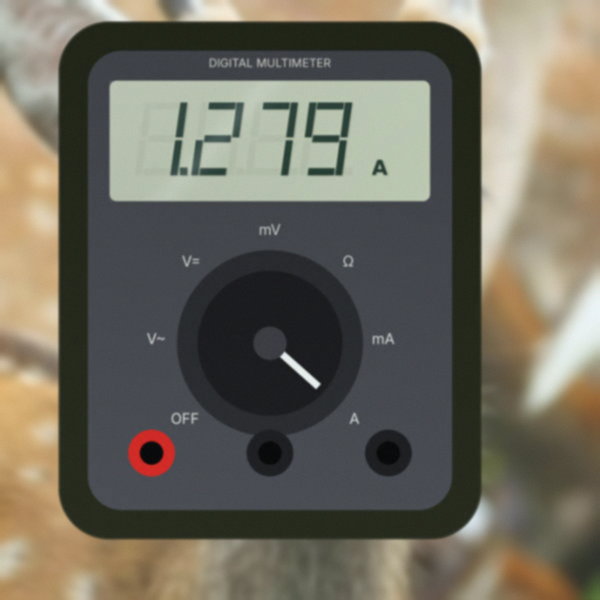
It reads 1.279,A
